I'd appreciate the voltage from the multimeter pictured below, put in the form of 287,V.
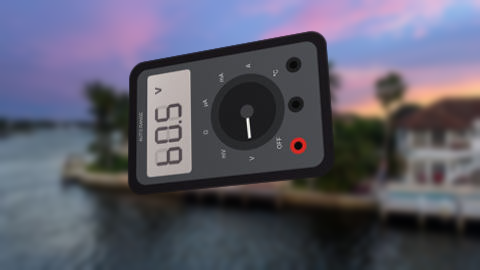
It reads 60.5,V
